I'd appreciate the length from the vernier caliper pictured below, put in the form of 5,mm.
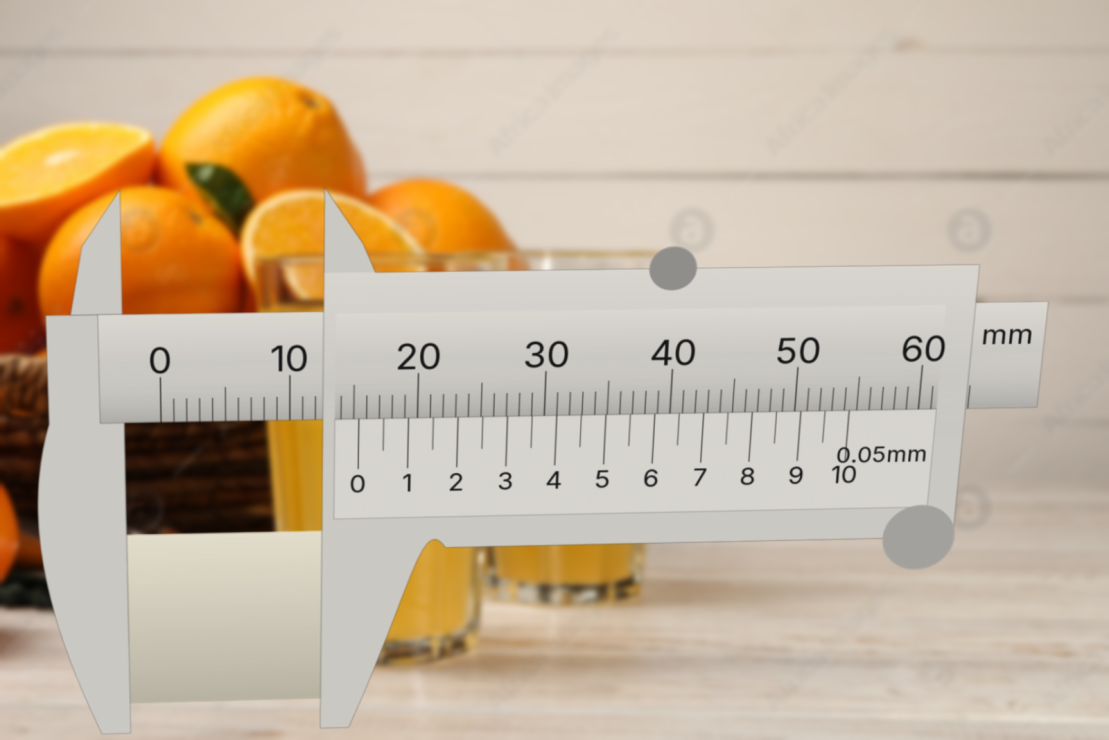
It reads 15.4,mm
